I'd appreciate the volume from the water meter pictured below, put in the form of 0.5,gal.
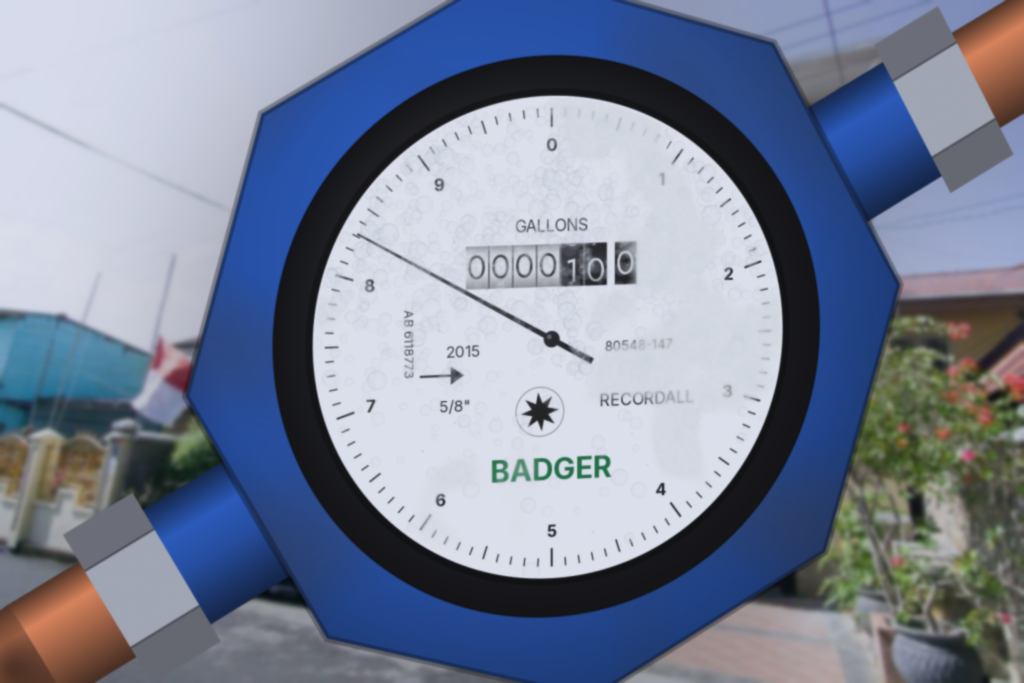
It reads 98.3,gal
